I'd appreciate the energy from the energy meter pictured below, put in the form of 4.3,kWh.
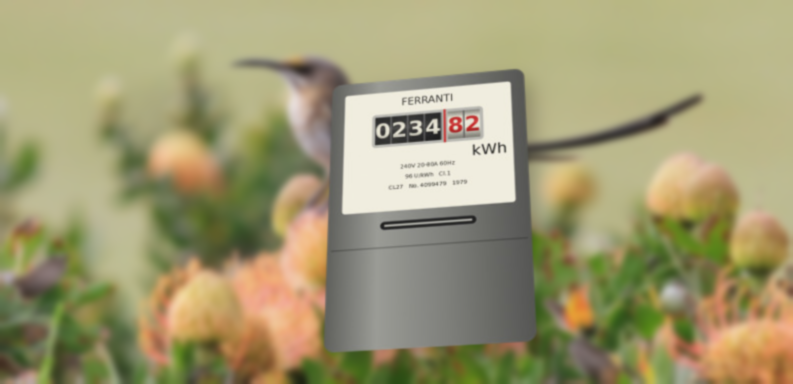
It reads 234.82,kWh
